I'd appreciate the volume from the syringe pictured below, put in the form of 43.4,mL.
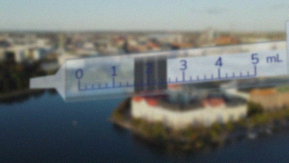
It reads 1.6,mL
